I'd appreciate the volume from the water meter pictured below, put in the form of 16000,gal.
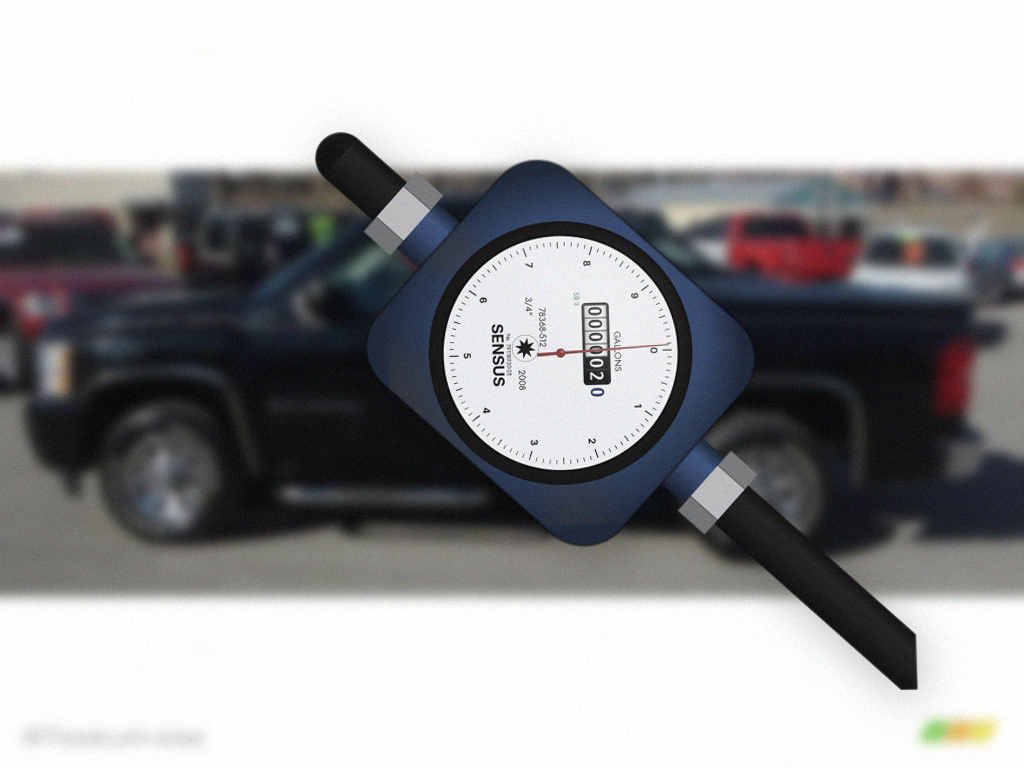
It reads 19.9,gal
